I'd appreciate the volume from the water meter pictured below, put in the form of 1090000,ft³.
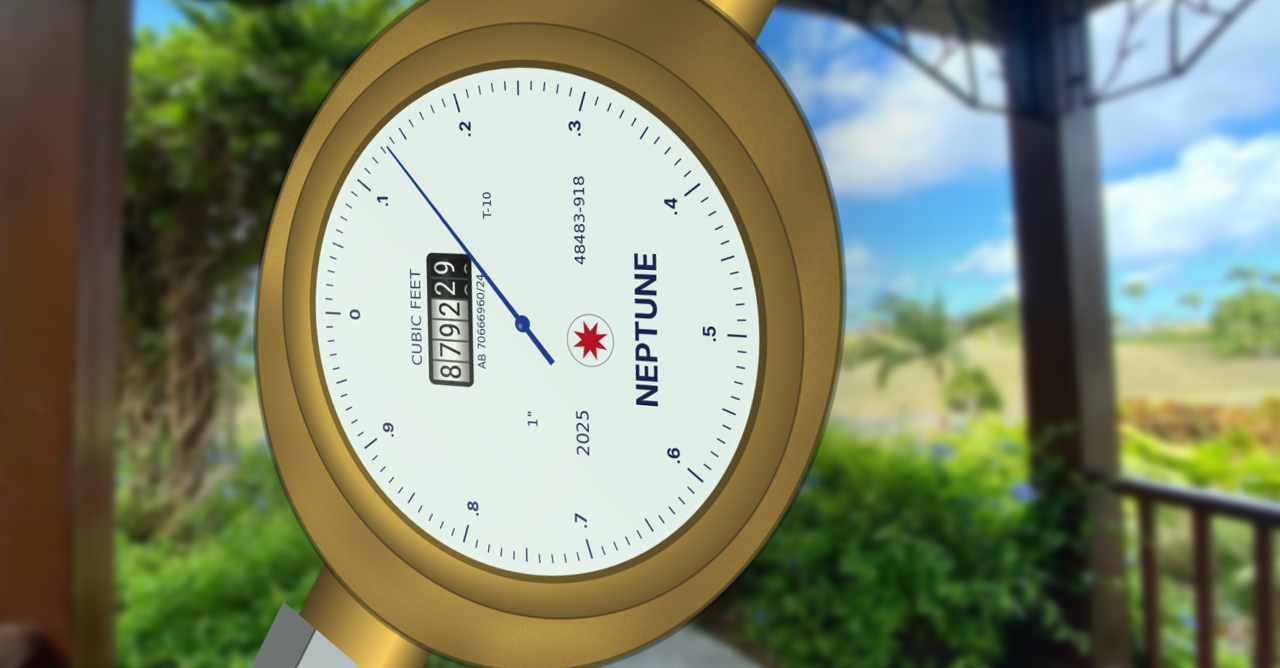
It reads 879229.13,ft³
